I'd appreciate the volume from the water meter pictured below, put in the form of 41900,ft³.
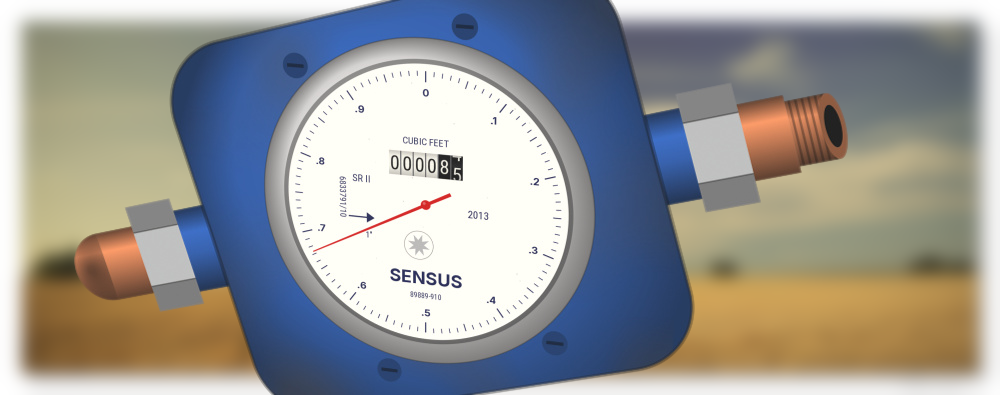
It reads 84.67,ft³
